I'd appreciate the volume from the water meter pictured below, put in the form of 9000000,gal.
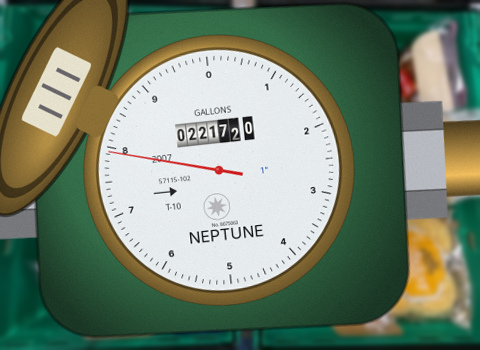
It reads 221717.9,gal
